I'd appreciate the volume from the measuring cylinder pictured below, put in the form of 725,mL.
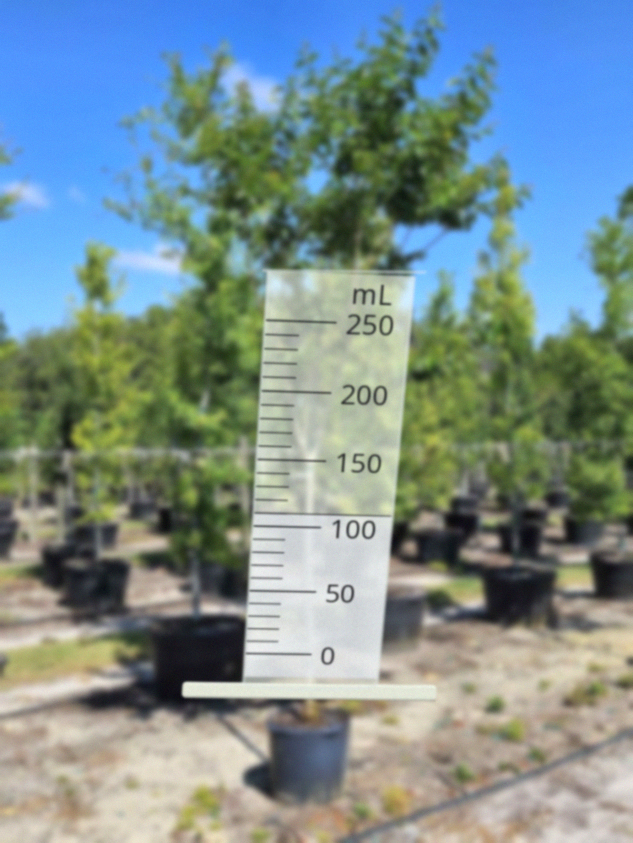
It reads 110,mL
